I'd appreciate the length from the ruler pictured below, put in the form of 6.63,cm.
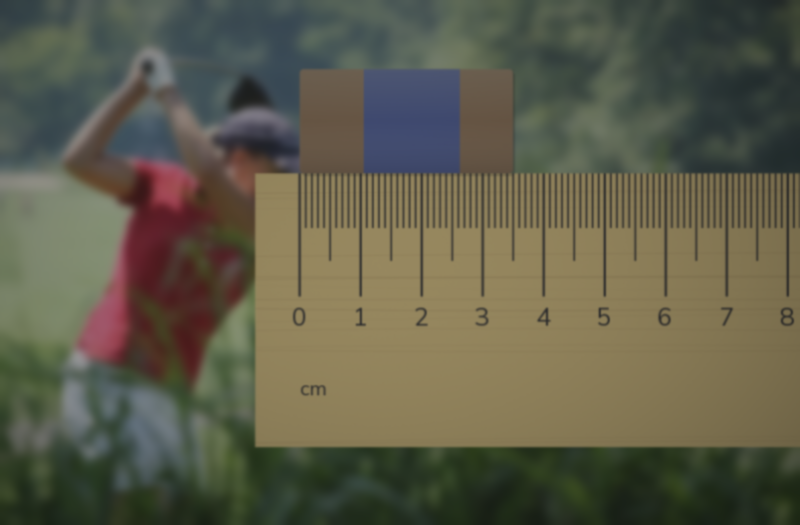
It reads 3.5,cm
